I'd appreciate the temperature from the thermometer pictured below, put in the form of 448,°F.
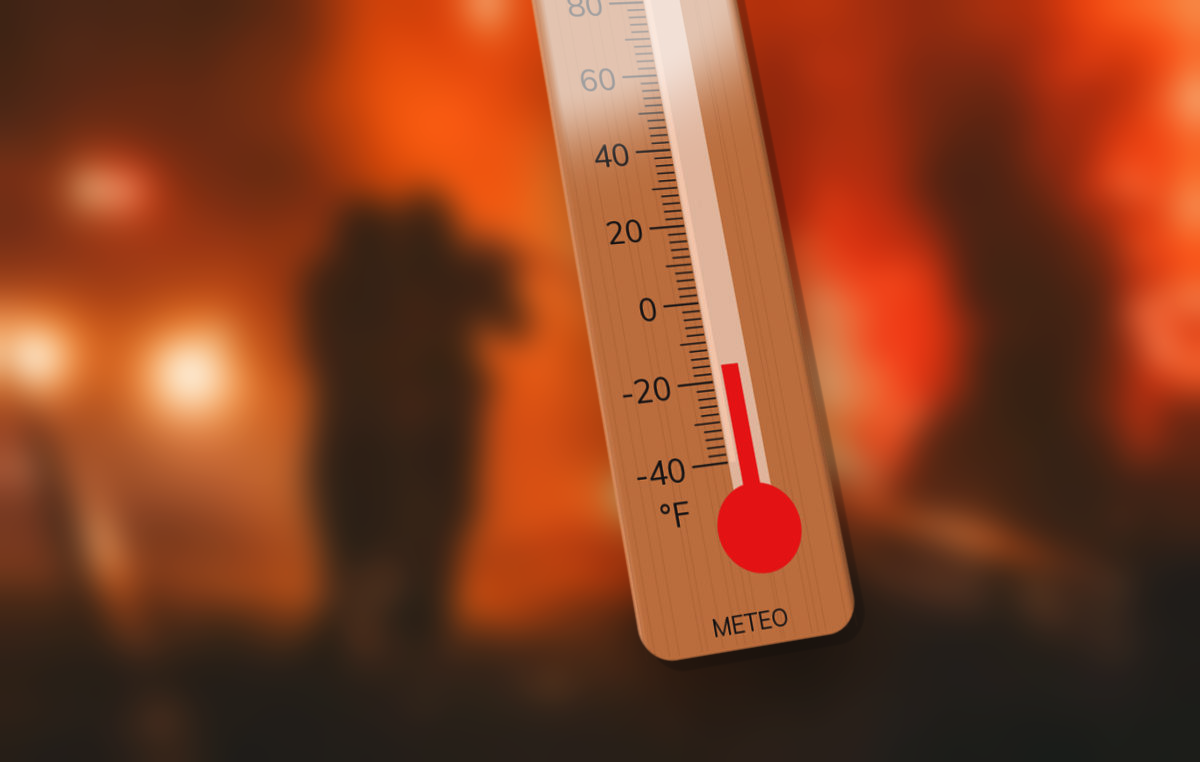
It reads -16,°F
